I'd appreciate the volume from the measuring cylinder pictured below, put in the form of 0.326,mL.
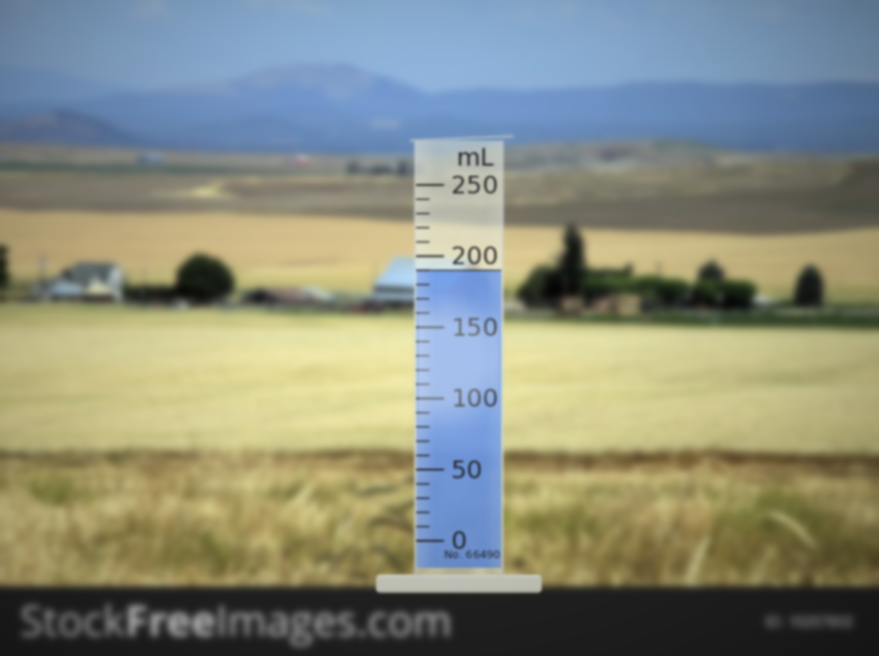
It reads 190,mL
